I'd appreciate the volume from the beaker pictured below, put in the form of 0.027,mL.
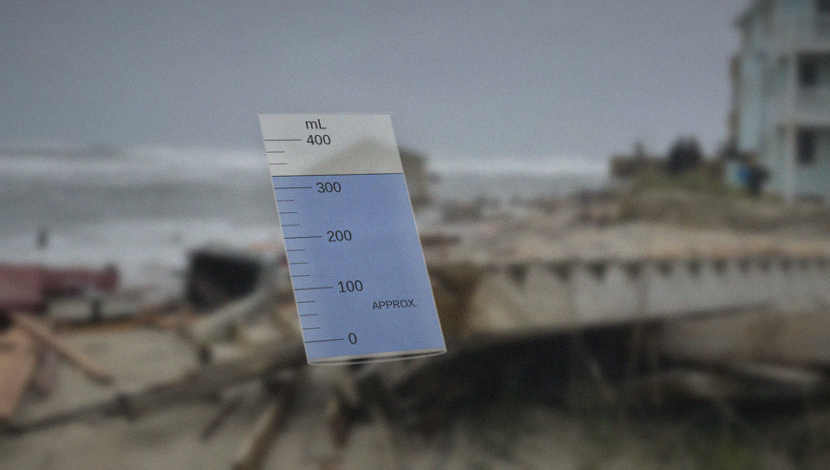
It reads 325,mL
